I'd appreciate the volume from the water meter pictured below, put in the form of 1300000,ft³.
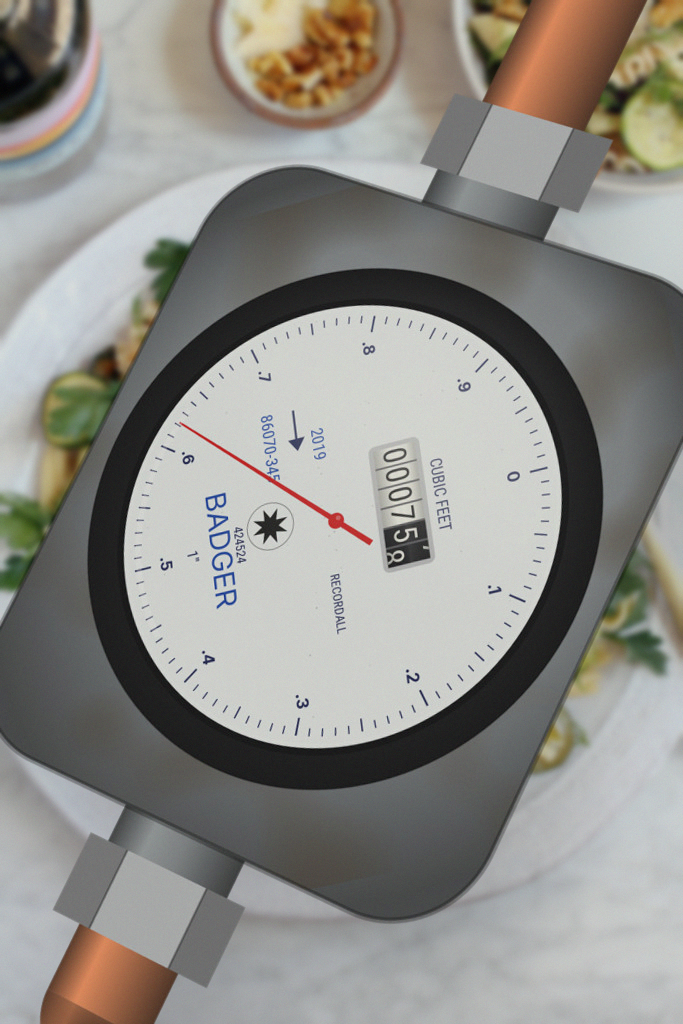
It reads 757.62,ft³
